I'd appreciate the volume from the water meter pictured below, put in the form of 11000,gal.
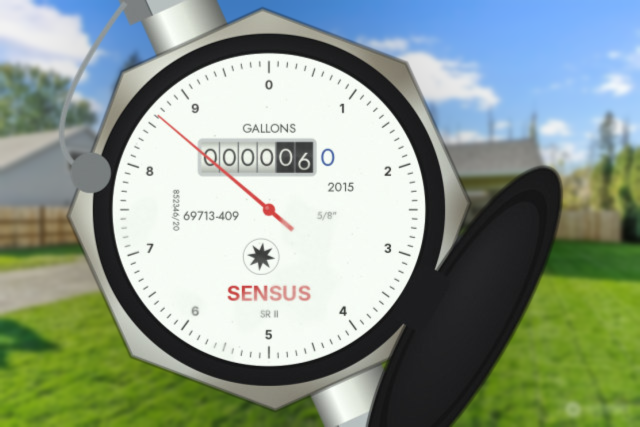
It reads 58.6,gal
